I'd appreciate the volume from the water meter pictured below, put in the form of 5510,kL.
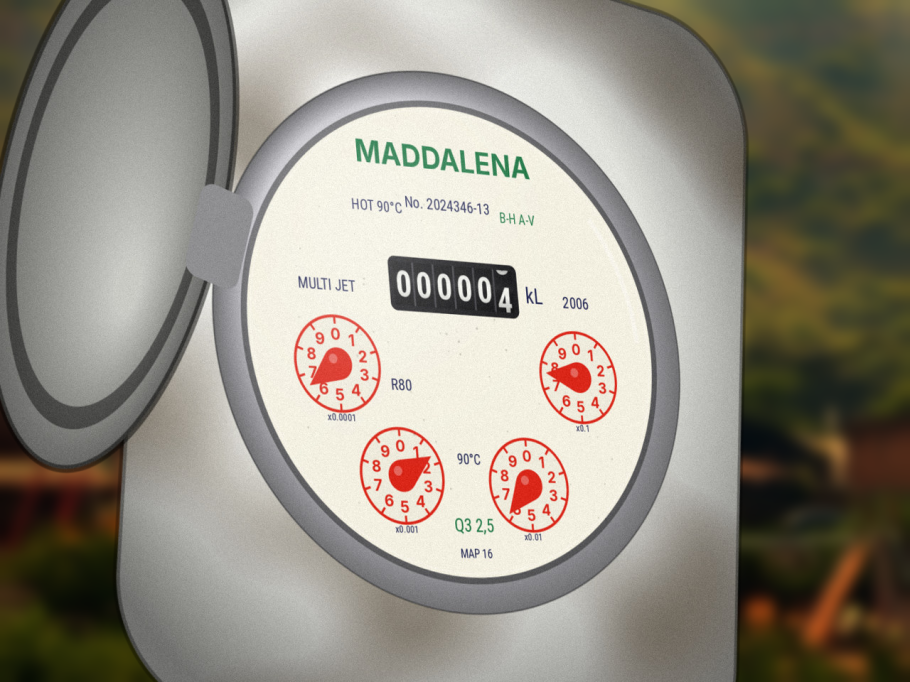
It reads 3.7616,kL
